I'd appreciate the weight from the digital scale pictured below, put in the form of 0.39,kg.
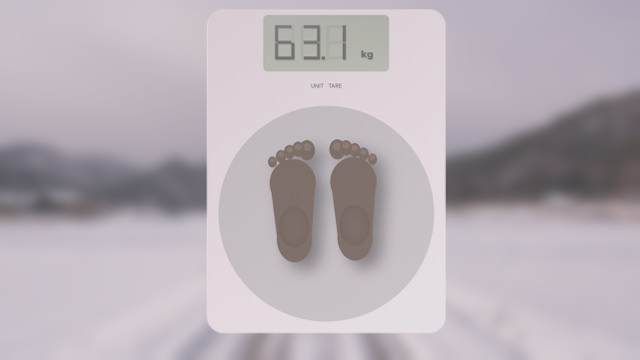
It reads 63.1,kg
